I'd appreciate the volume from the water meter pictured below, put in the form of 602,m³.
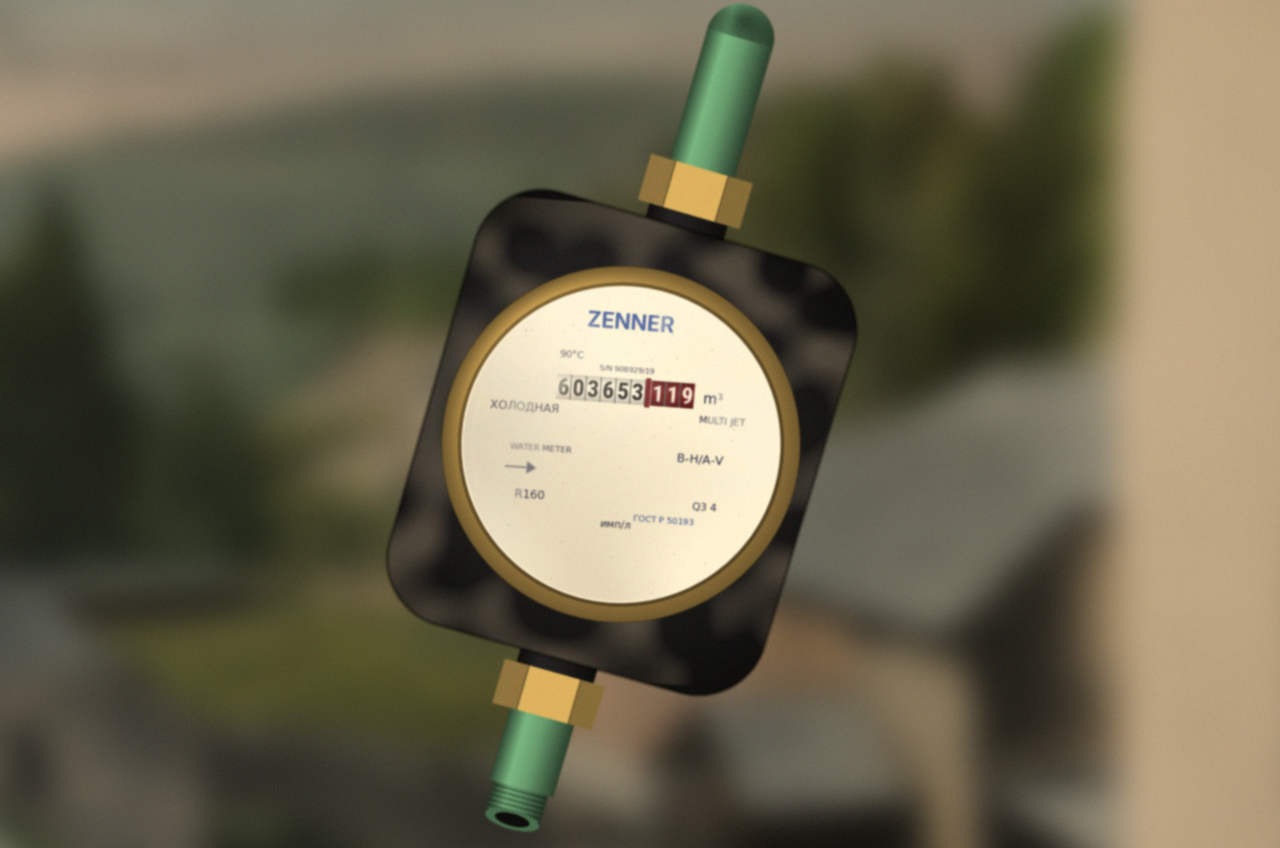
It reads 603653.119,m³
